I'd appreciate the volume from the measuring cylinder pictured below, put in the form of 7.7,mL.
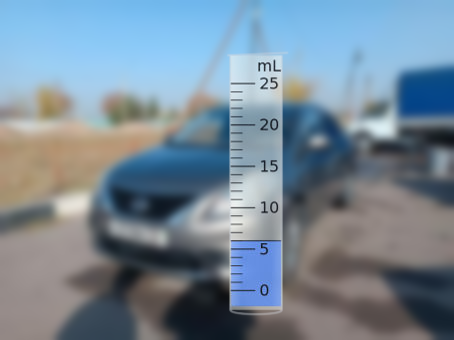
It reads 6,mL
